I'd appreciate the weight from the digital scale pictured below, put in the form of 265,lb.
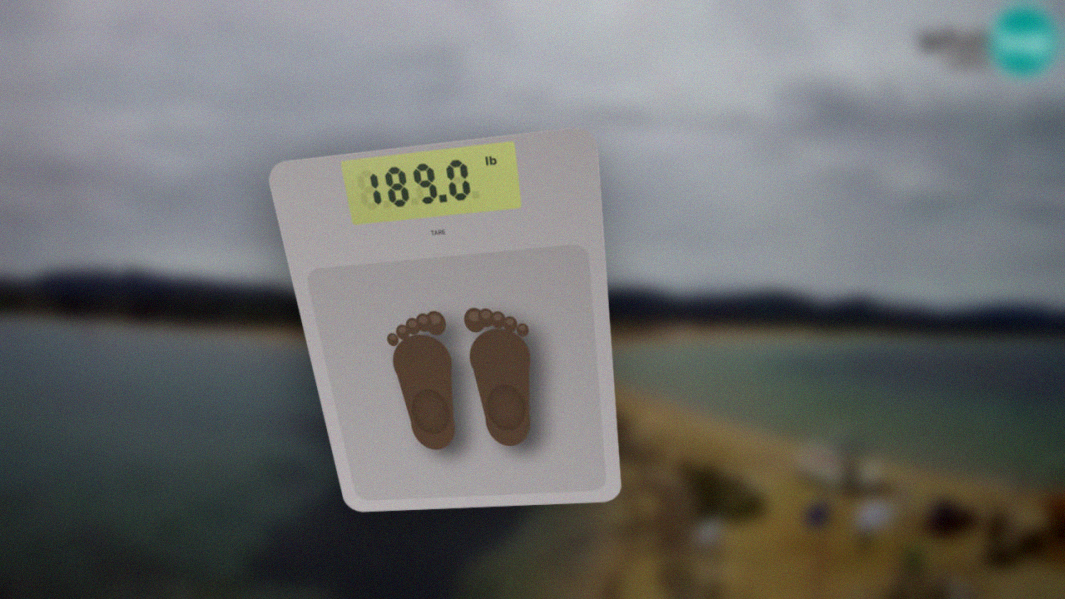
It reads 189.0,lb
